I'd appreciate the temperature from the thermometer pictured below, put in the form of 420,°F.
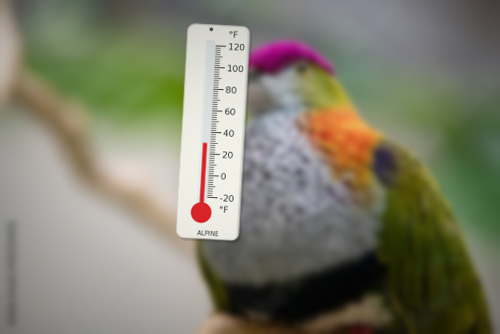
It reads 30,°F
